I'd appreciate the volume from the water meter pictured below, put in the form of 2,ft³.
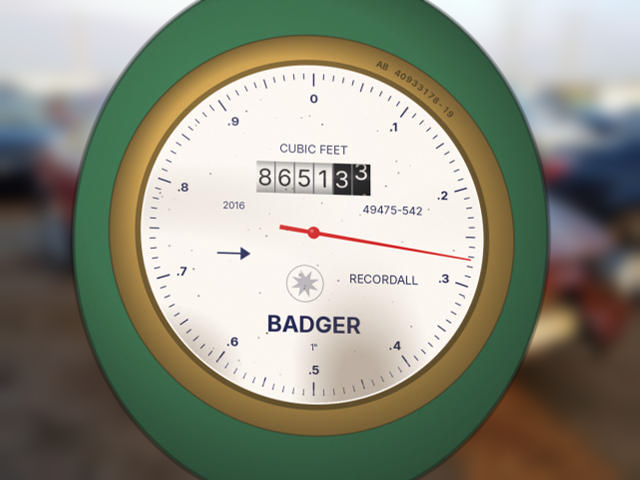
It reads 865133.27,ft³
